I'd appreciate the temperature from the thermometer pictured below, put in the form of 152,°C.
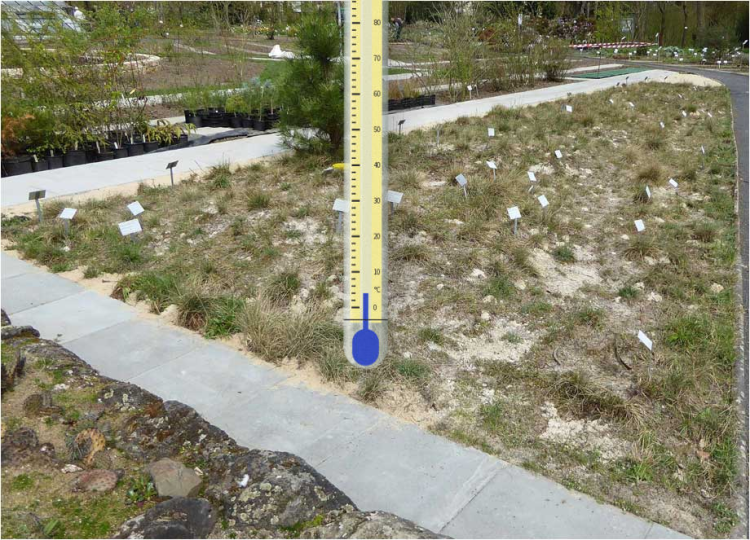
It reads 4,°C
